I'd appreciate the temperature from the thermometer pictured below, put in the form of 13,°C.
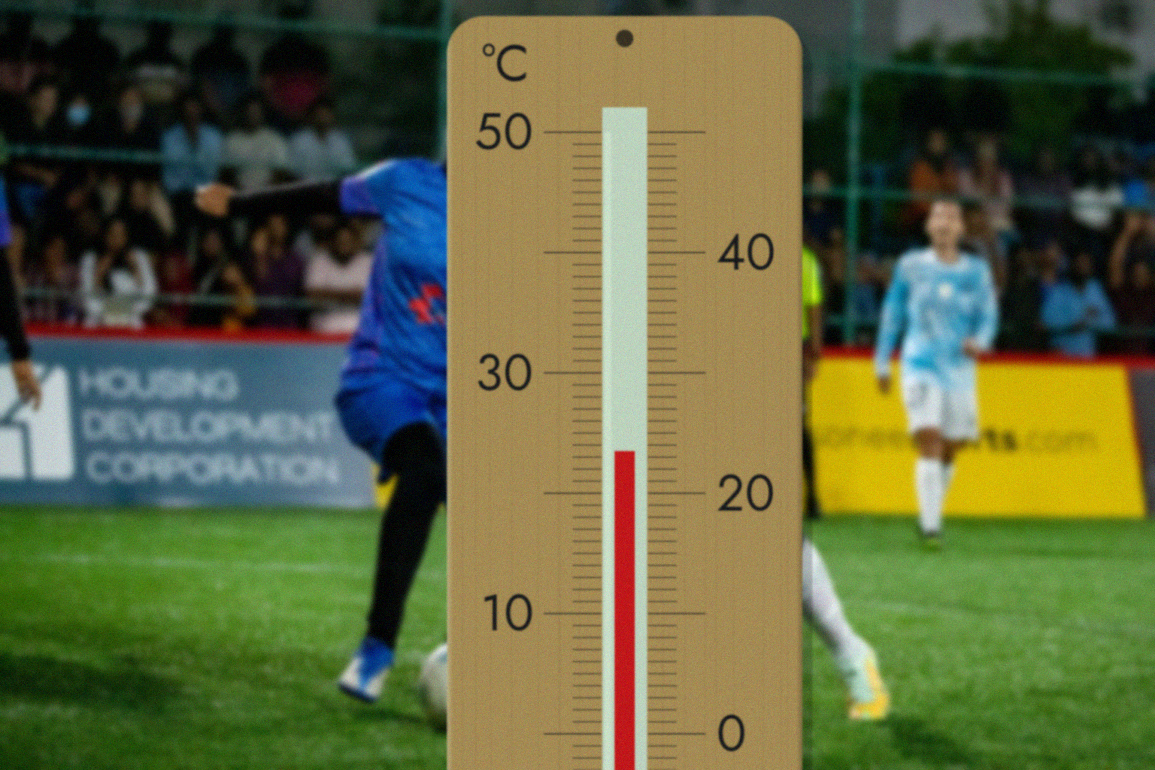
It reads 23.5,°C
